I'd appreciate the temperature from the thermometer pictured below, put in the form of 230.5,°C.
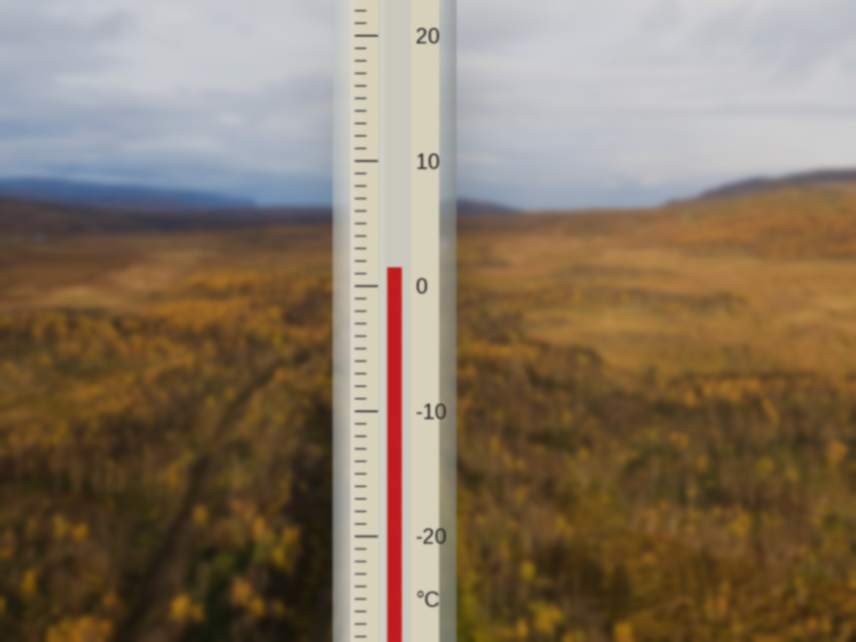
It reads 1.5,°C
